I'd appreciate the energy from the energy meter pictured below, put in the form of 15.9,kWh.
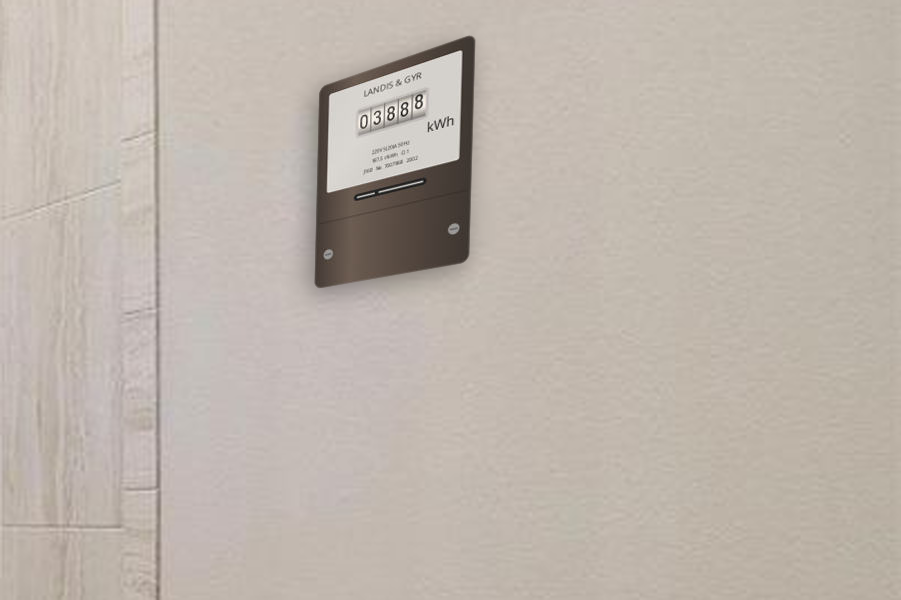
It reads 3888,kWh
